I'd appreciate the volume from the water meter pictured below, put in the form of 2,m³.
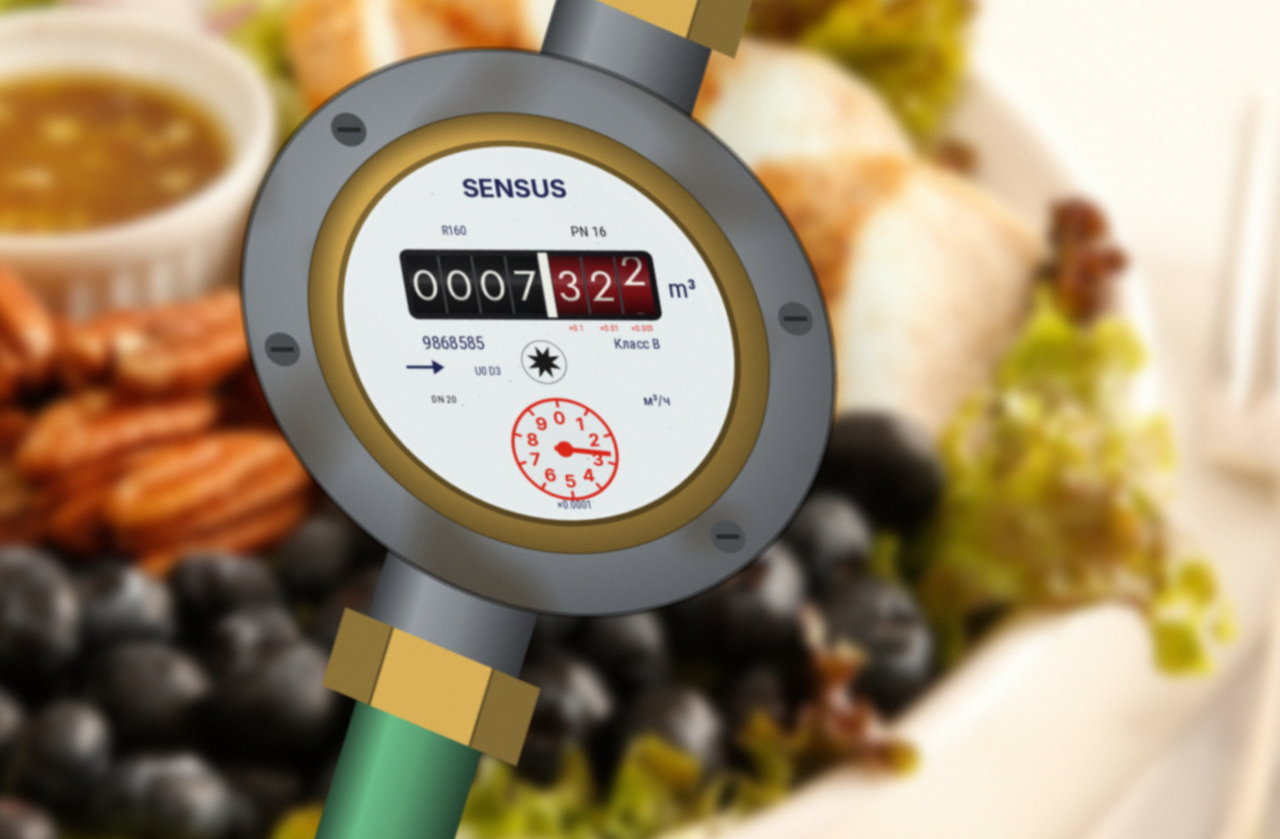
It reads 7.3222,m³
